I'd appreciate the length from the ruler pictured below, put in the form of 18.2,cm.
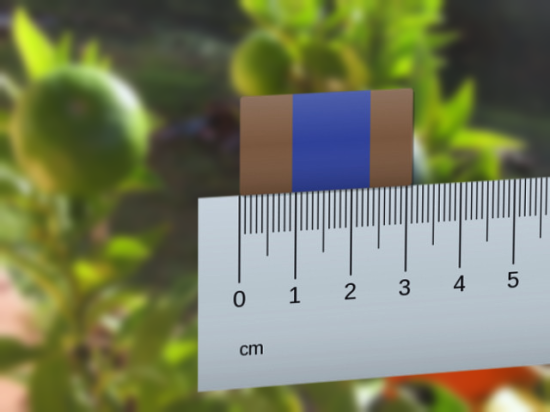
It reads 3.1,cm
